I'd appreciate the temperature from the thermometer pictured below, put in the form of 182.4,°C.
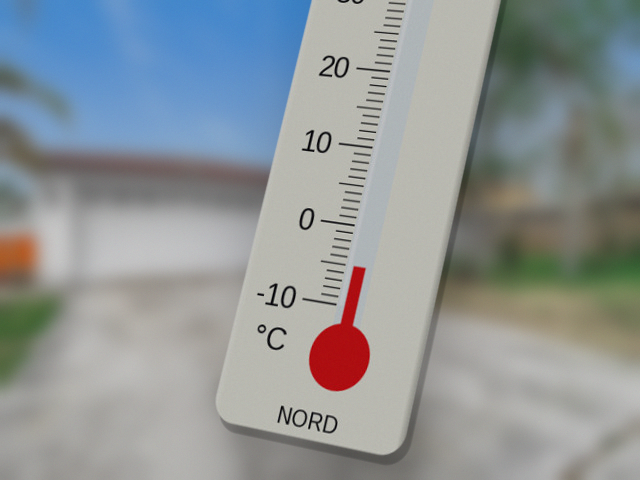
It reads -5,°C
